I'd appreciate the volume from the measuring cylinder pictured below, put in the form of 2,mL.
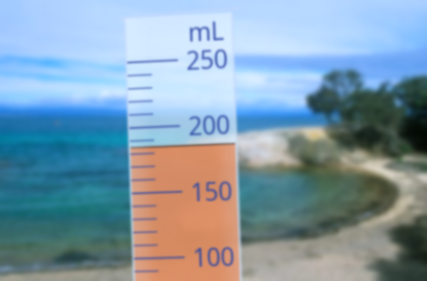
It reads 185,mL
